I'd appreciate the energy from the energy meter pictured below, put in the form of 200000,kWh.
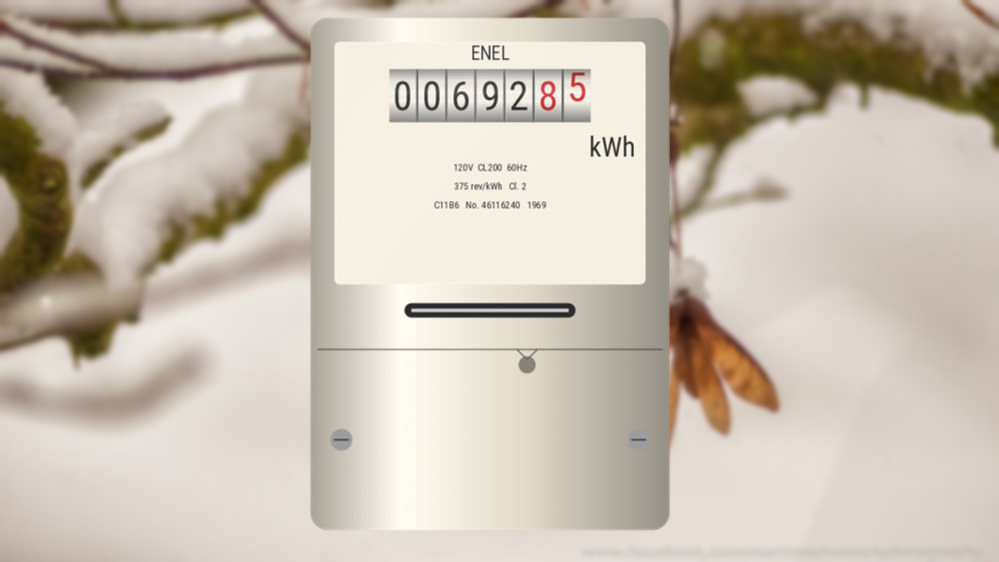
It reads 692.85,kWh
